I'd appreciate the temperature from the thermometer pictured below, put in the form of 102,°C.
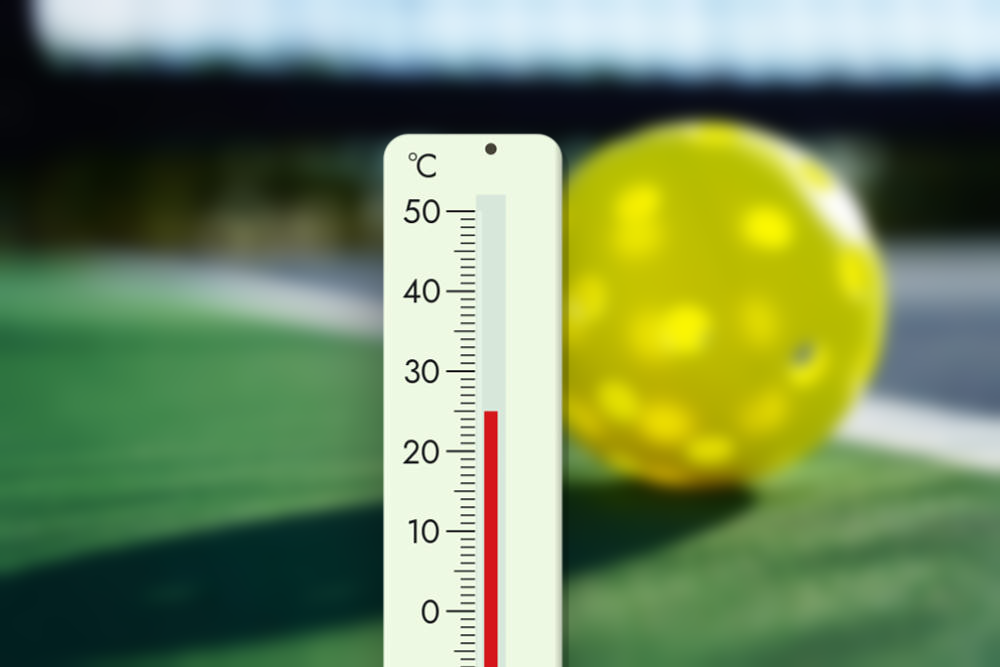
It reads 25,°C
